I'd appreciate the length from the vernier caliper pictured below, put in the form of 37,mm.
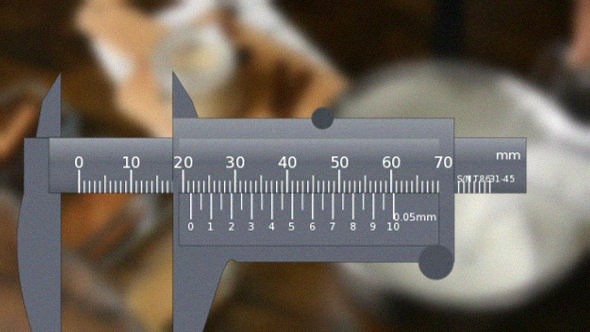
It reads 21.5,mm
